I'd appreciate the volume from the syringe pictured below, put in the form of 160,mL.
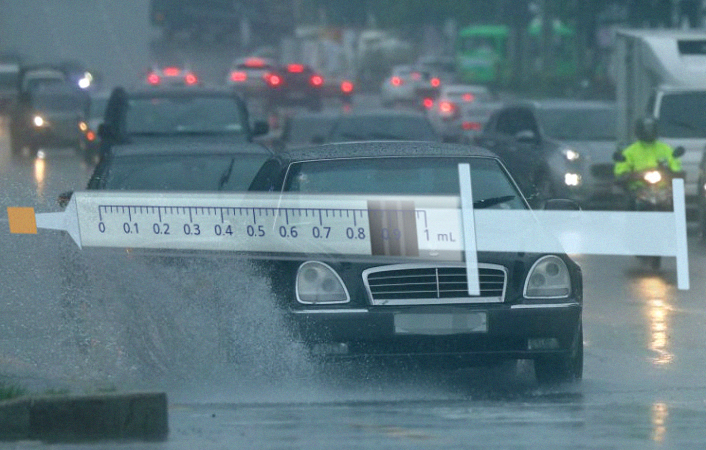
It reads 0.84,mL
